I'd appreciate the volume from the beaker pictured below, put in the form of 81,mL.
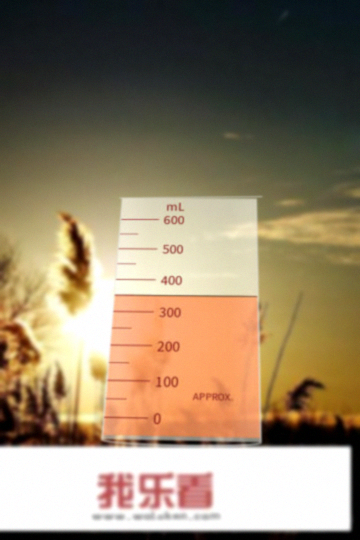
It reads 350,mL
